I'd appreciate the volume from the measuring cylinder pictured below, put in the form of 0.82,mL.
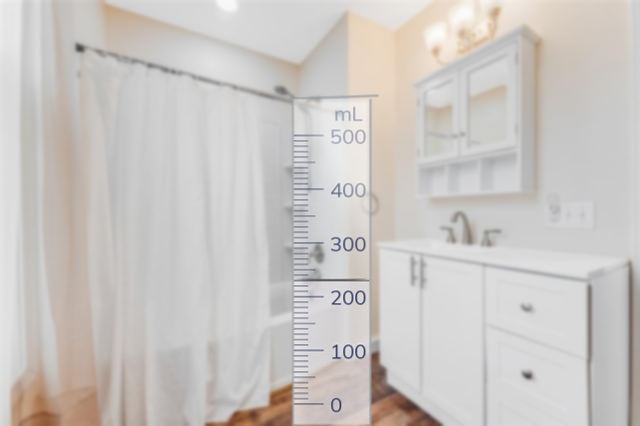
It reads 230,mL
